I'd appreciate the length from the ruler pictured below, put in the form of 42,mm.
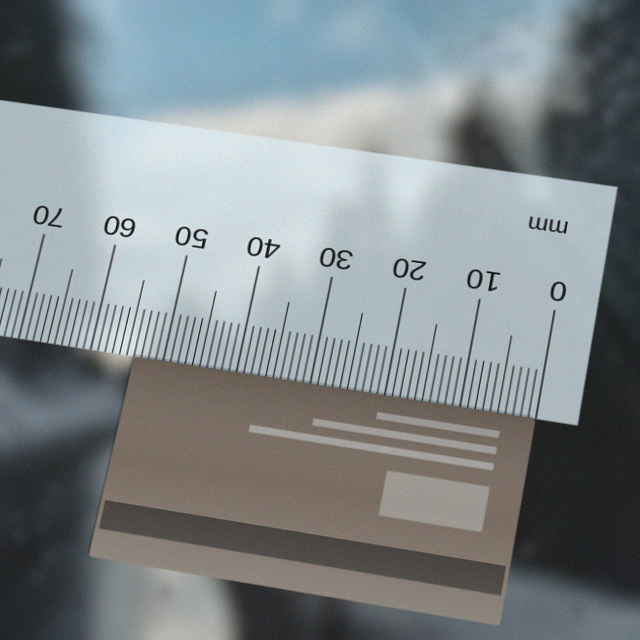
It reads 54,mm
